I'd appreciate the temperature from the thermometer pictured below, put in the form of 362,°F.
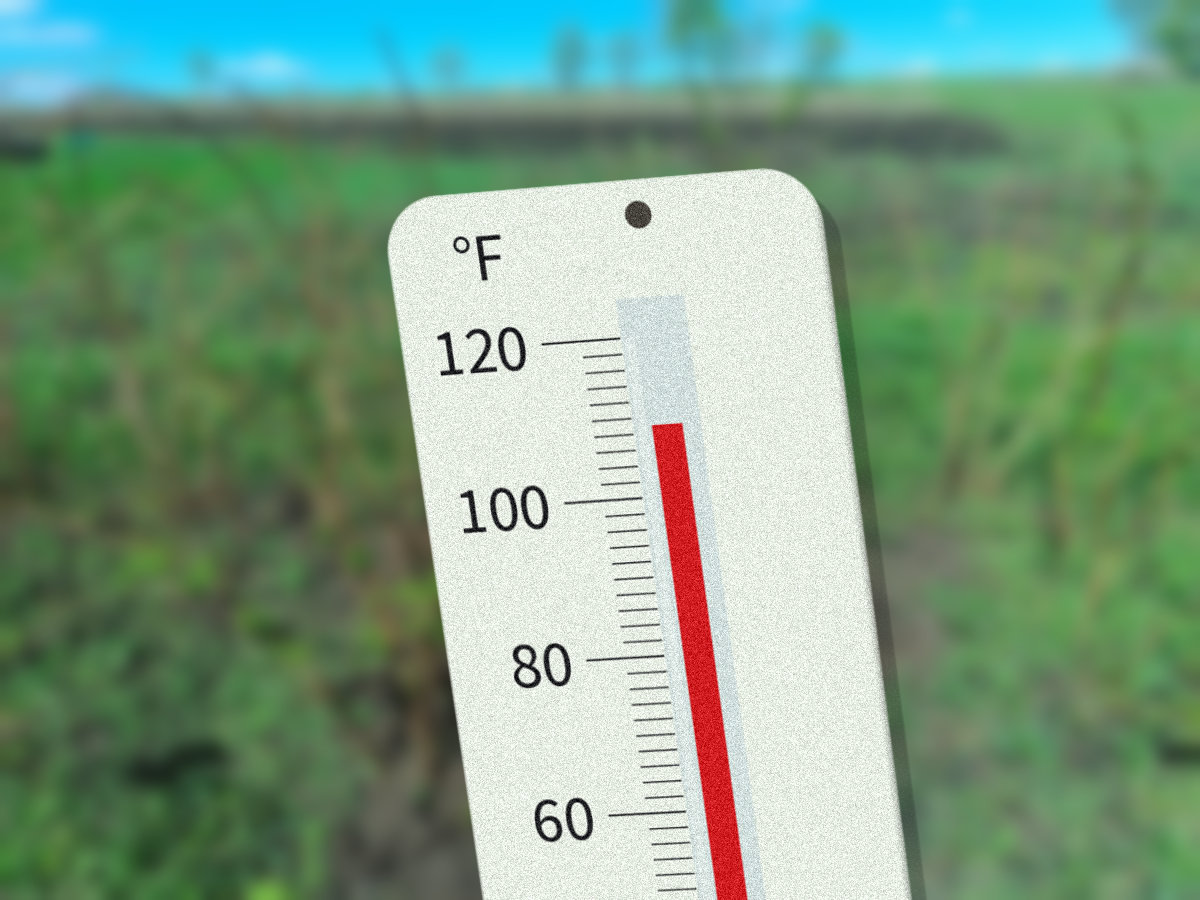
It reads 109,°F
